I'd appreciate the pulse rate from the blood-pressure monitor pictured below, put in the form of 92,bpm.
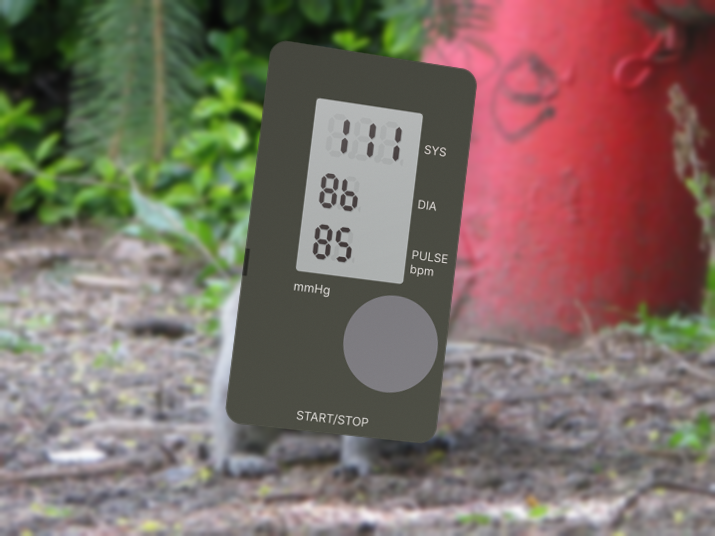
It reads 85,bpm
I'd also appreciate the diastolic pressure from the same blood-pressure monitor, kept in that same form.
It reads 86,mmHg
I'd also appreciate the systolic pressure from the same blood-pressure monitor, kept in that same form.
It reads 111,mmHg
